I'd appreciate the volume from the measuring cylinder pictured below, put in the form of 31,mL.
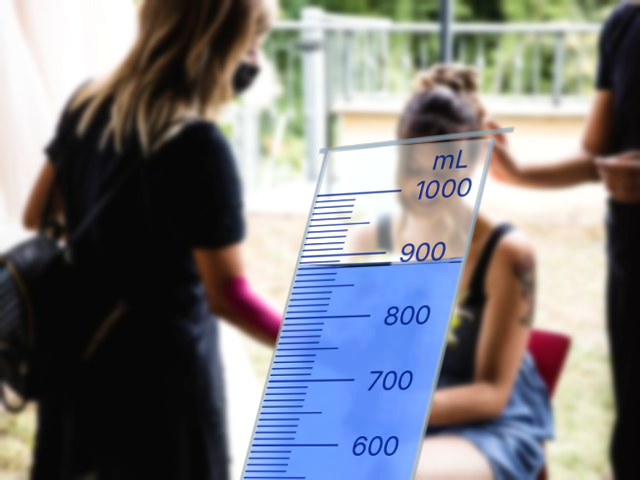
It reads 880,mL
